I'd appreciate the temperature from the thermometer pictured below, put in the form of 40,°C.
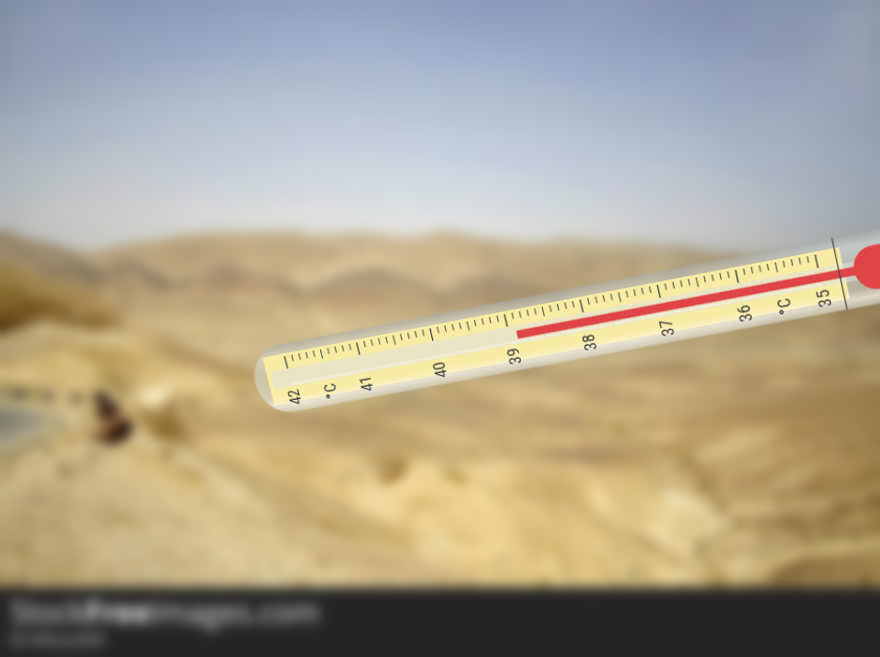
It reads 38.9,°C
